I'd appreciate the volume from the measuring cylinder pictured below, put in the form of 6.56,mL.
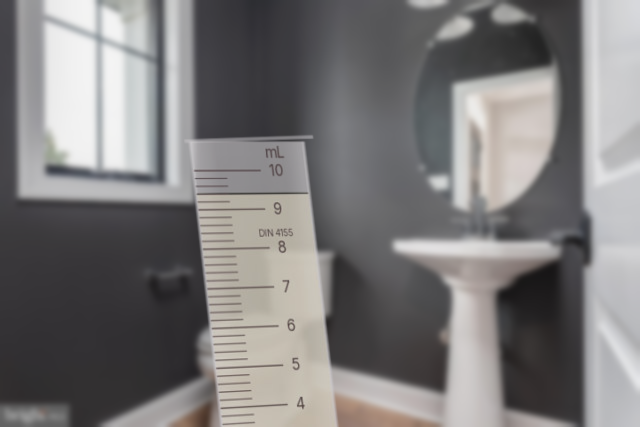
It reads 9.4,mL
